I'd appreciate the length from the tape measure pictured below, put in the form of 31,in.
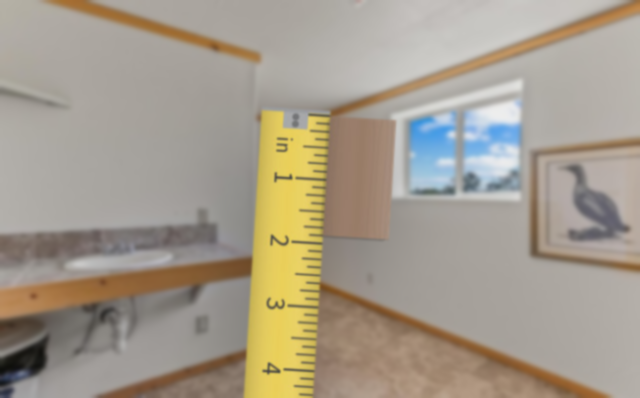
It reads 1.875,in
